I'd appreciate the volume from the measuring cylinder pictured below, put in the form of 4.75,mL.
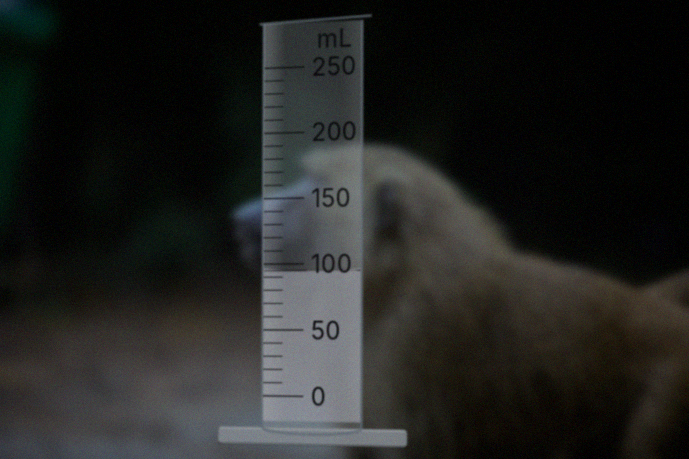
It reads 95,mL
